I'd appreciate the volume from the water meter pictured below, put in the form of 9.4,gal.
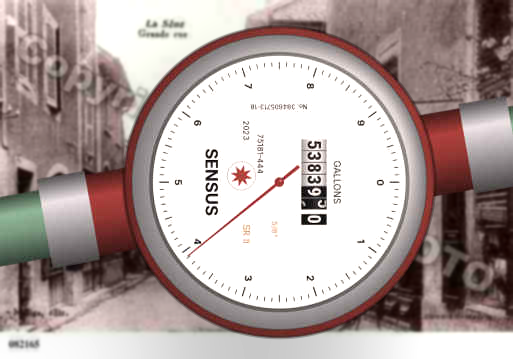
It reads 5383953.9,gal
